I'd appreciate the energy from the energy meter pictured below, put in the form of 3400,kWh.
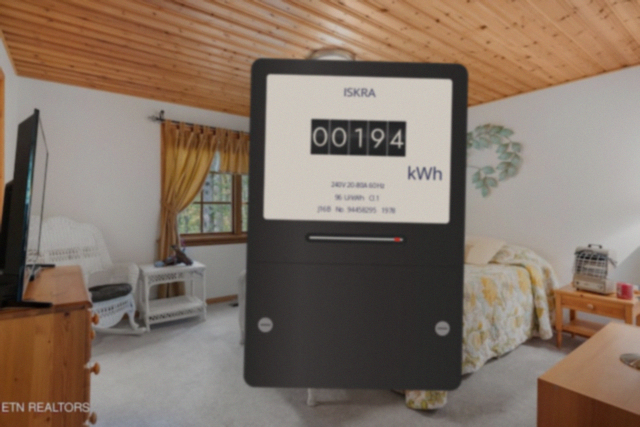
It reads 194,kWh
